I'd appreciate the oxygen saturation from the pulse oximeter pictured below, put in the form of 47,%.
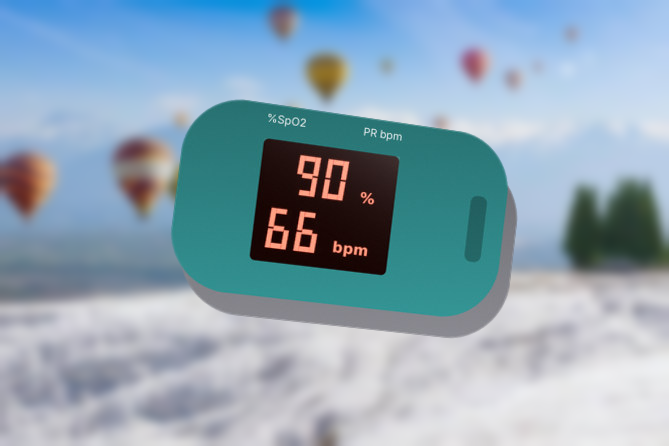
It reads 90,%
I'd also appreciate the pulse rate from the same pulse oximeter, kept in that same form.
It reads 66,bpm
